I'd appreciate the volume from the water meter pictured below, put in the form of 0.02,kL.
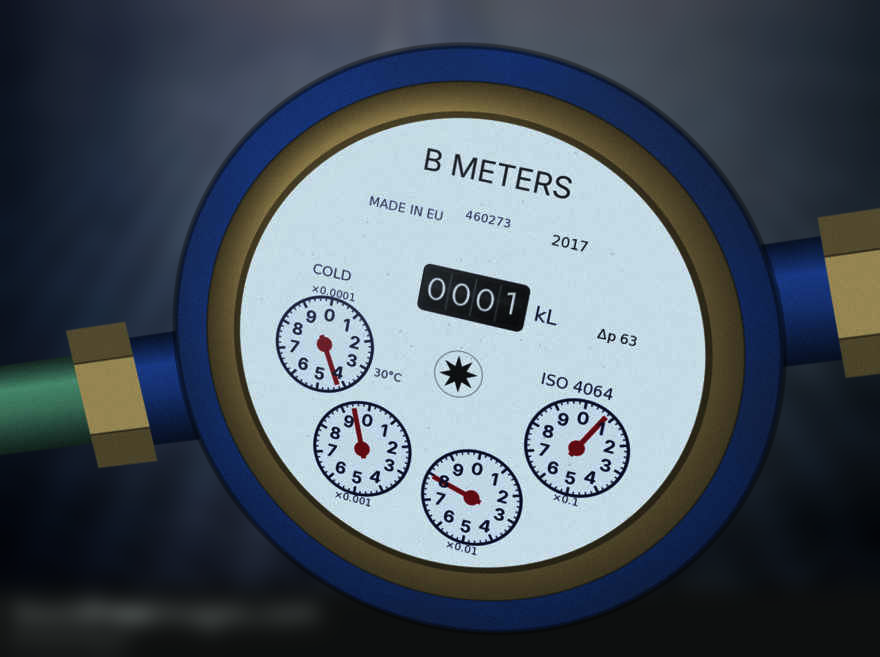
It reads 1.0794,kL
